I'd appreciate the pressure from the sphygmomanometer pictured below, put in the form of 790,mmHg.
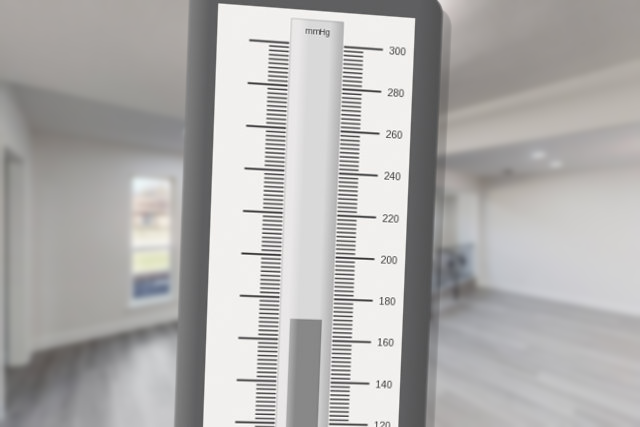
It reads 170,mmHg
